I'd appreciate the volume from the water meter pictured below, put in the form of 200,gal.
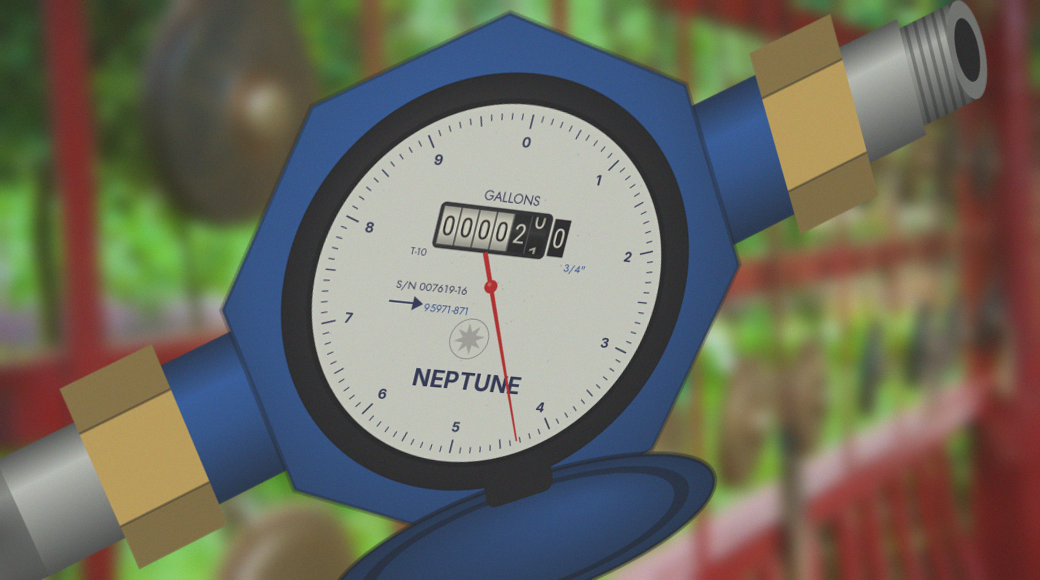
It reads 204.3,gal
